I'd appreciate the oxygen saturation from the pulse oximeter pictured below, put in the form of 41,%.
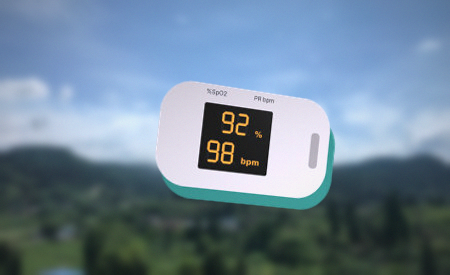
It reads 92,%
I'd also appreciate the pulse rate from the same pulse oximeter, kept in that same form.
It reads 98,bpm
